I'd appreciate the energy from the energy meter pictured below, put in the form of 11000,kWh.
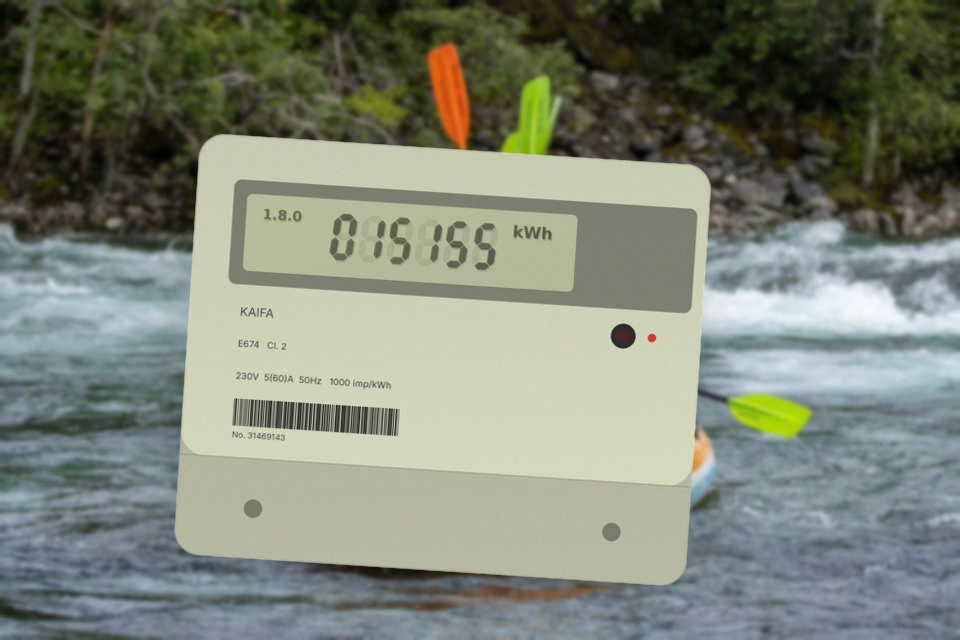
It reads 15155,kWh
